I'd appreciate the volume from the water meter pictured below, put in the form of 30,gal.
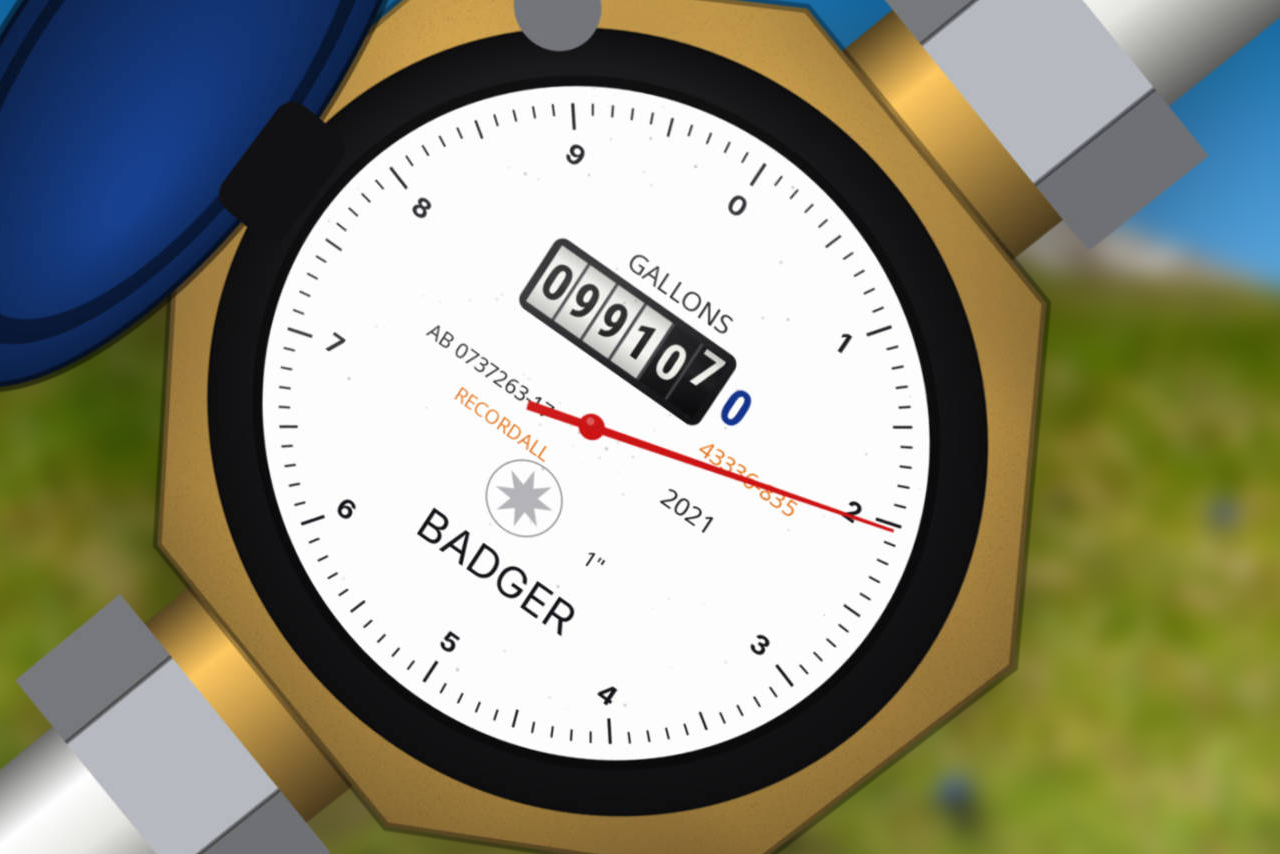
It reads 991072.0,gal
